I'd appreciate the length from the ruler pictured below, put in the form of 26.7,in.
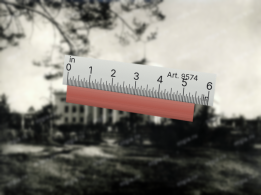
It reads 5.5,in
